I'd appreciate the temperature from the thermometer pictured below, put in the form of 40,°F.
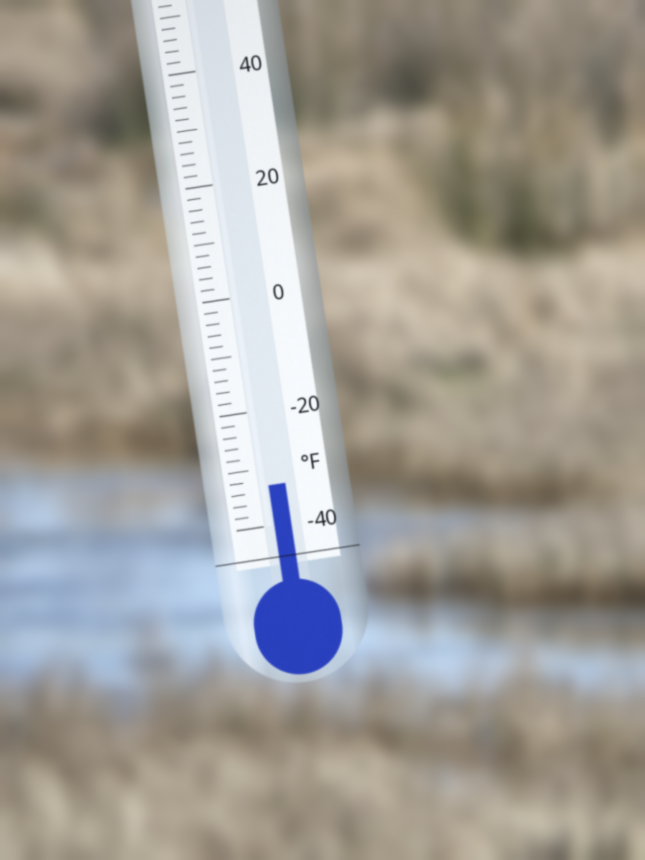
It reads -33,°F
